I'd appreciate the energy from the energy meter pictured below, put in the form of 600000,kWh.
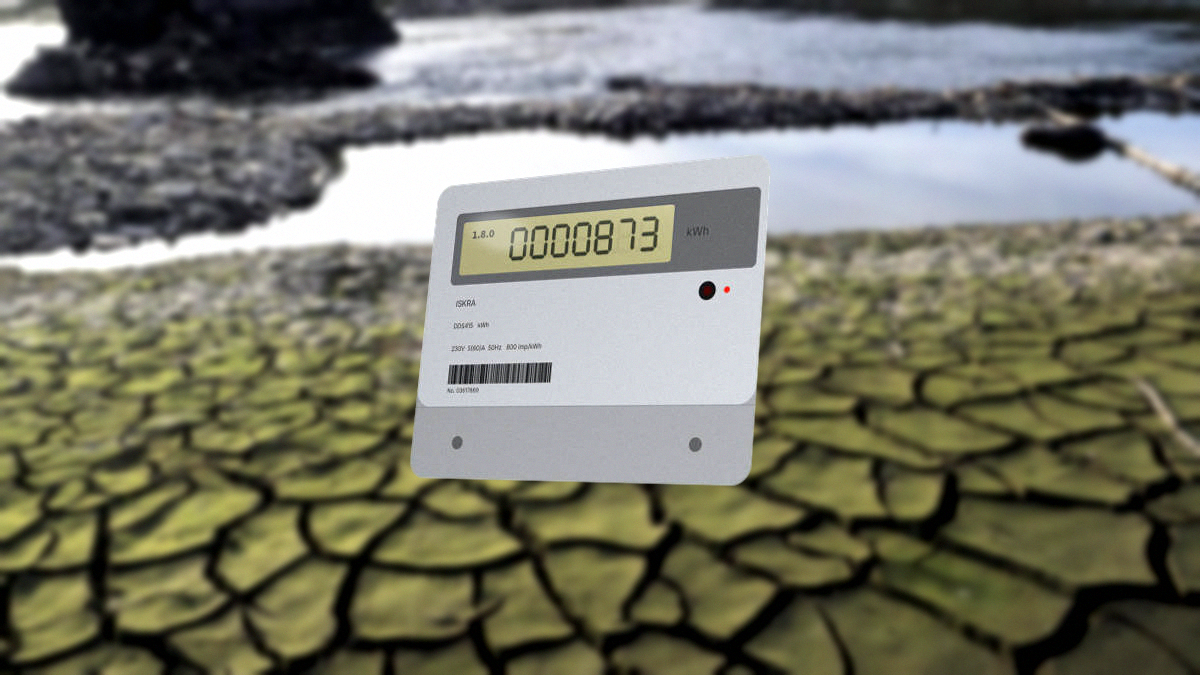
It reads 873,kWh
